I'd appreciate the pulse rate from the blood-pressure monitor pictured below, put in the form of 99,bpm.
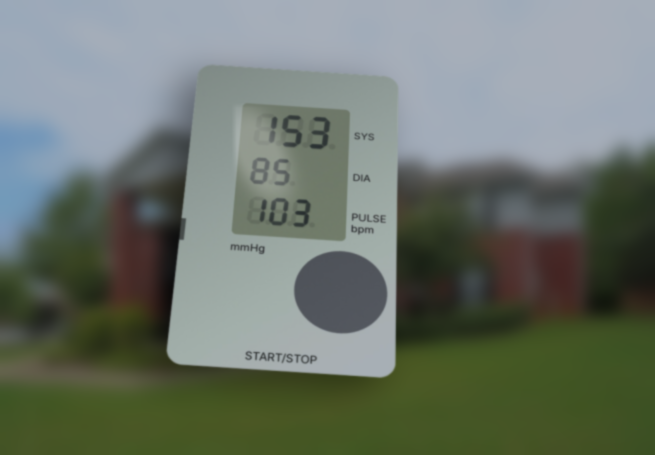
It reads 103,bpm
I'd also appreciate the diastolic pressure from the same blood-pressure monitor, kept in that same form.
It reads 85,mmHg
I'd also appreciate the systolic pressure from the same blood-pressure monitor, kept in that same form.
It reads 153,mmHg
